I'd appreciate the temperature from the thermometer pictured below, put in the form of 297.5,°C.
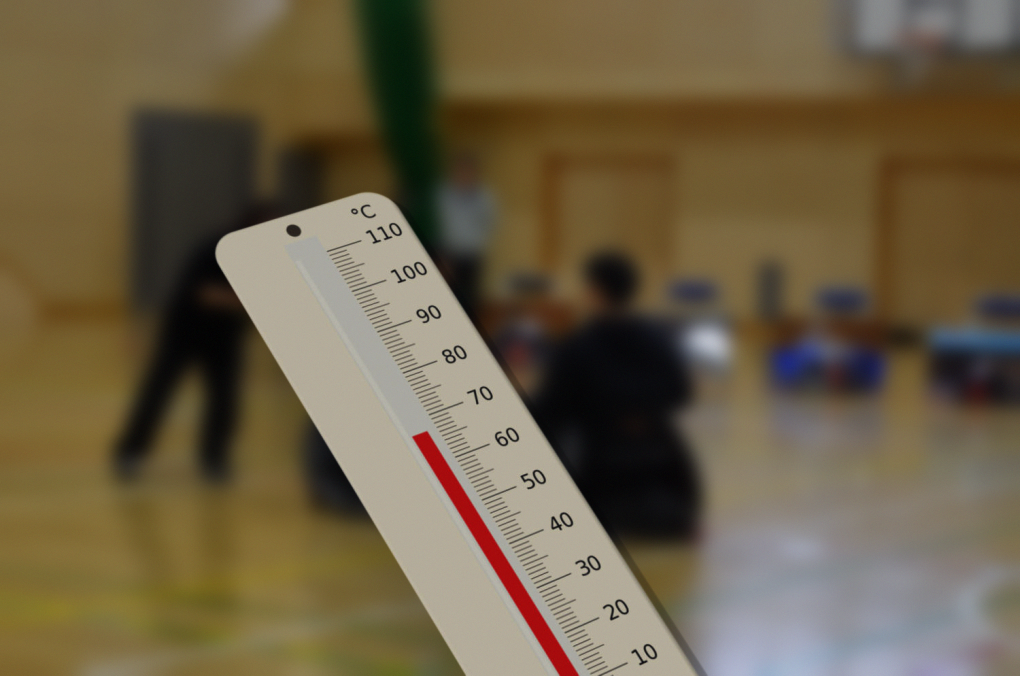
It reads 67,°C
